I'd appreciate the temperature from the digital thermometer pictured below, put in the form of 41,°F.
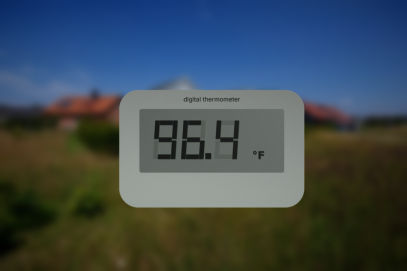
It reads 96.4,°F
